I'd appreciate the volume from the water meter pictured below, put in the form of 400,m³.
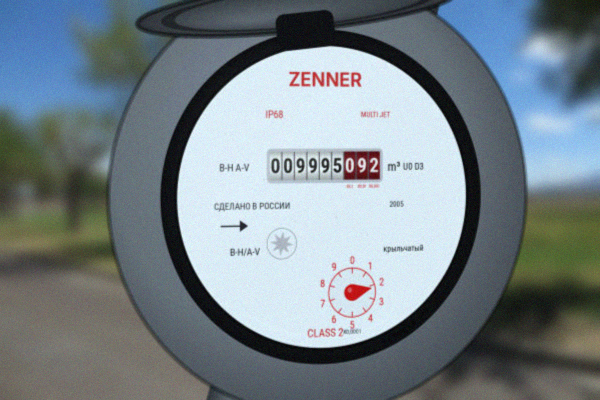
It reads 9995.0922,m³
